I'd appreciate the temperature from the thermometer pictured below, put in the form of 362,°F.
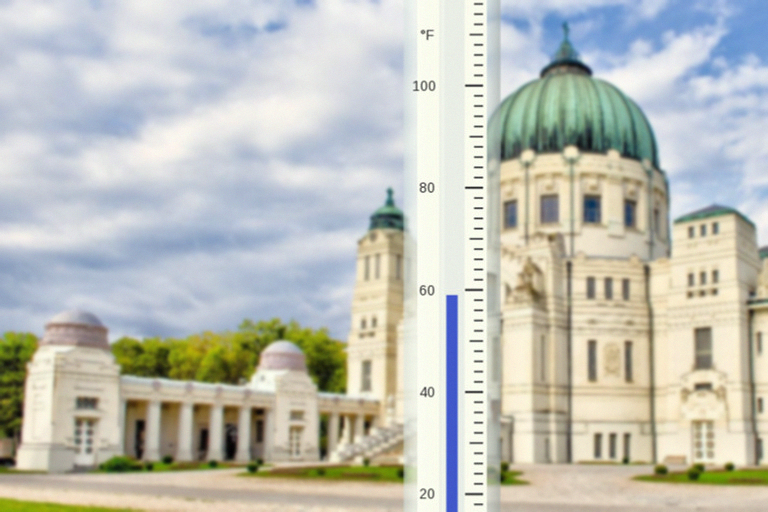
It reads 59,°F
